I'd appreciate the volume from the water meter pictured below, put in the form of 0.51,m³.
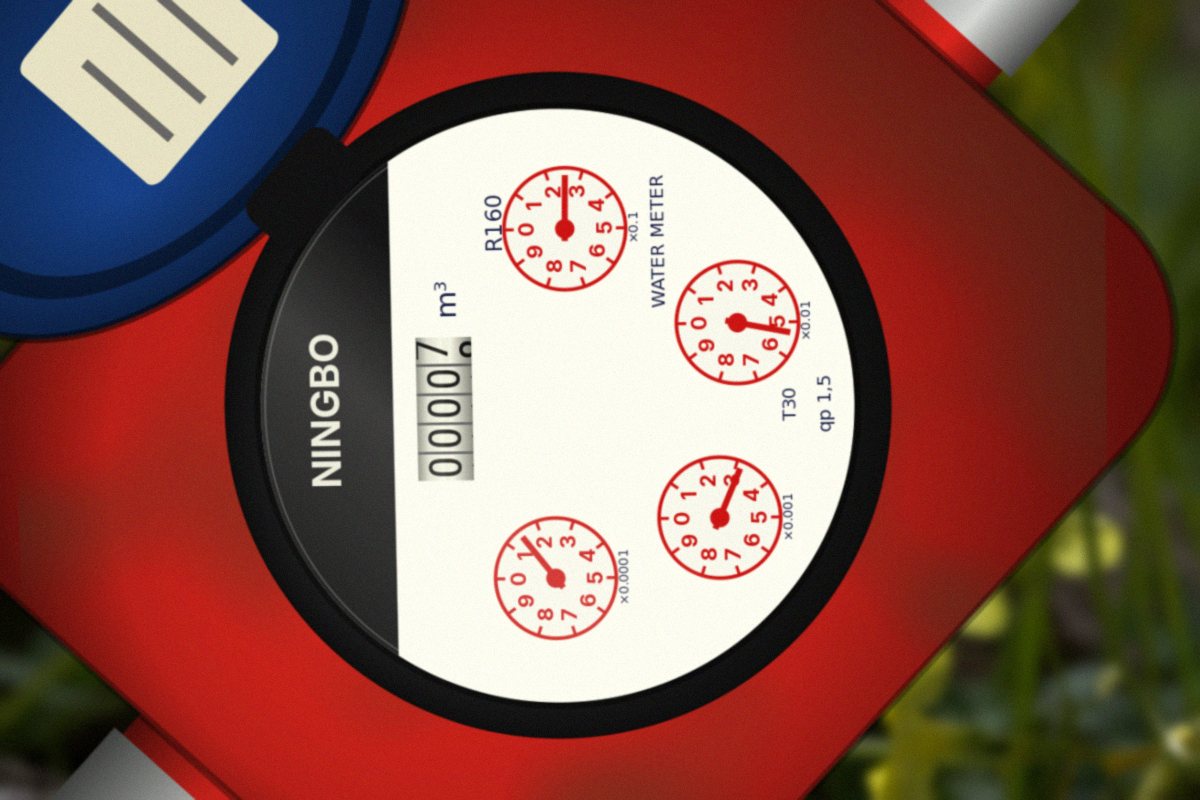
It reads 7.2531,m³
